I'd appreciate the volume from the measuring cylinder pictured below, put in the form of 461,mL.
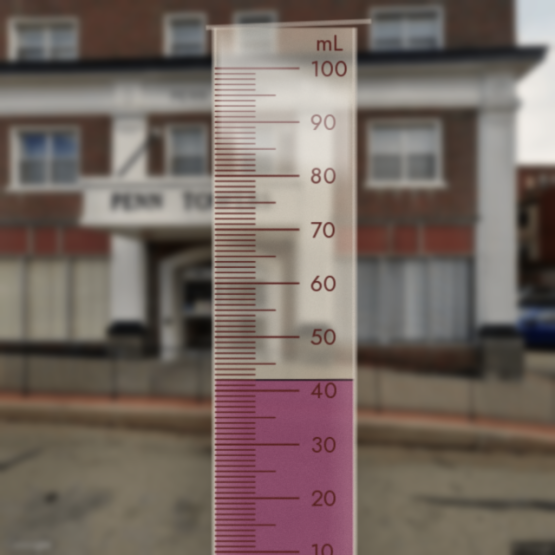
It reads 42,mL
